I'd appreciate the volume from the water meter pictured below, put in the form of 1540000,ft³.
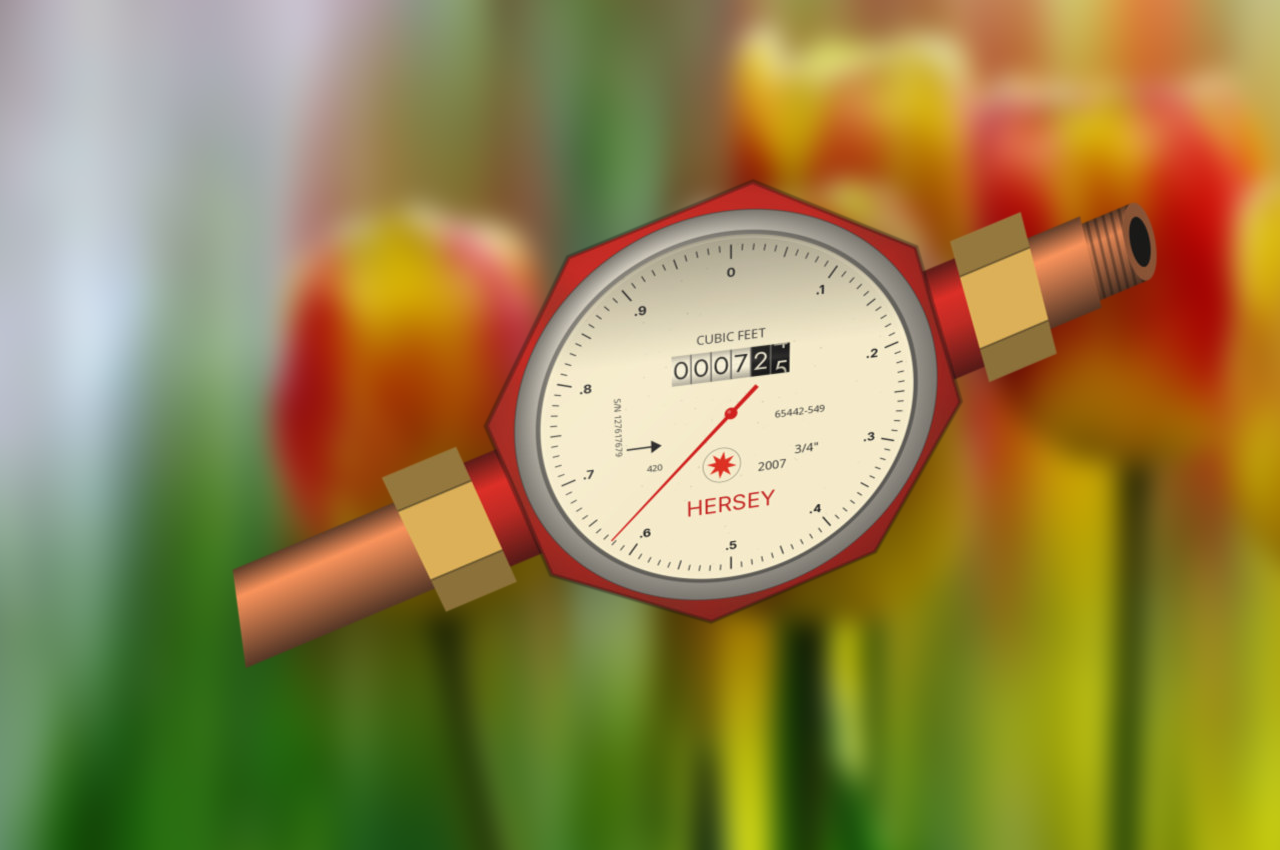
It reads 724.62,ft³
